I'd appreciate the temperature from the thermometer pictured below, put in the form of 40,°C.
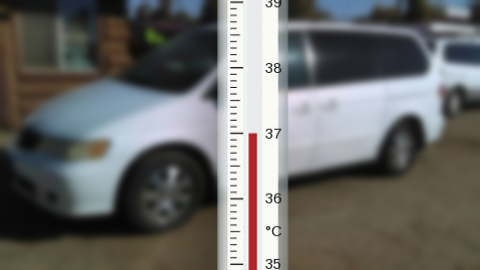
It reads 37,°C
